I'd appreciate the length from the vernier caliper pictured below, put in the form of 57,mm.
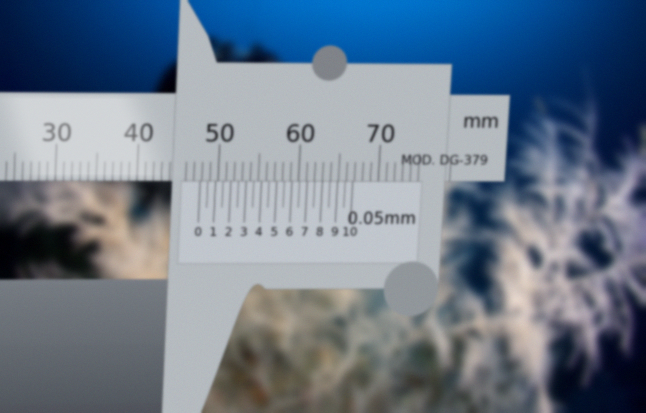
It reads 47.8,mm
